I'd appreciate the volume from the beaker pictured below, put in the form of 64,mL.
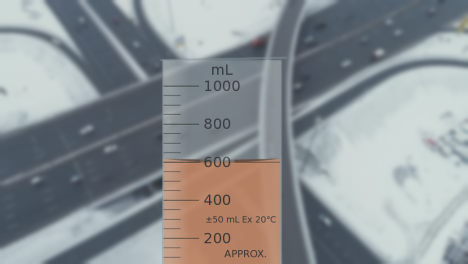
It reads 600,mL
